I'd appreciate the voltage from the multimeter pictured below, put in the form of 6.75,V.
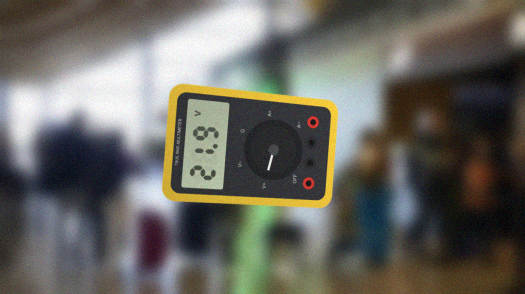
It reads 21.9,V
